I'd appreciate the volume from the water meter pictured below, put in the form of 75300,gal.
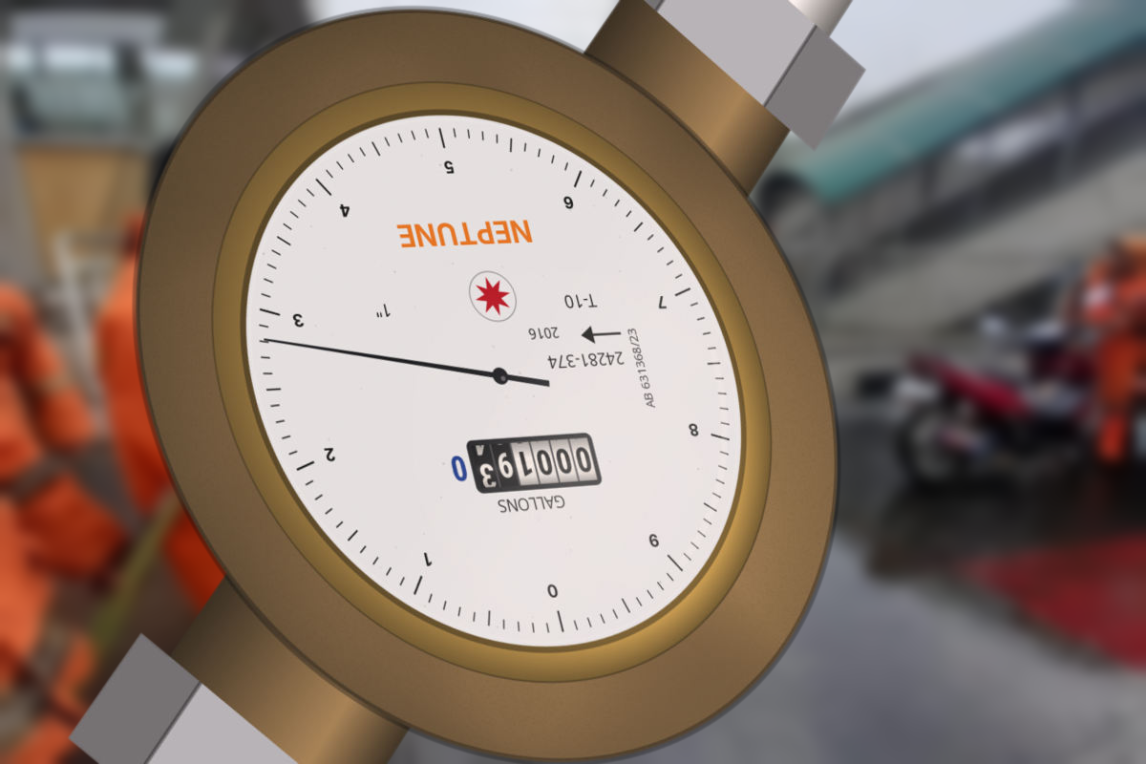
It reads 1932.8,gal
